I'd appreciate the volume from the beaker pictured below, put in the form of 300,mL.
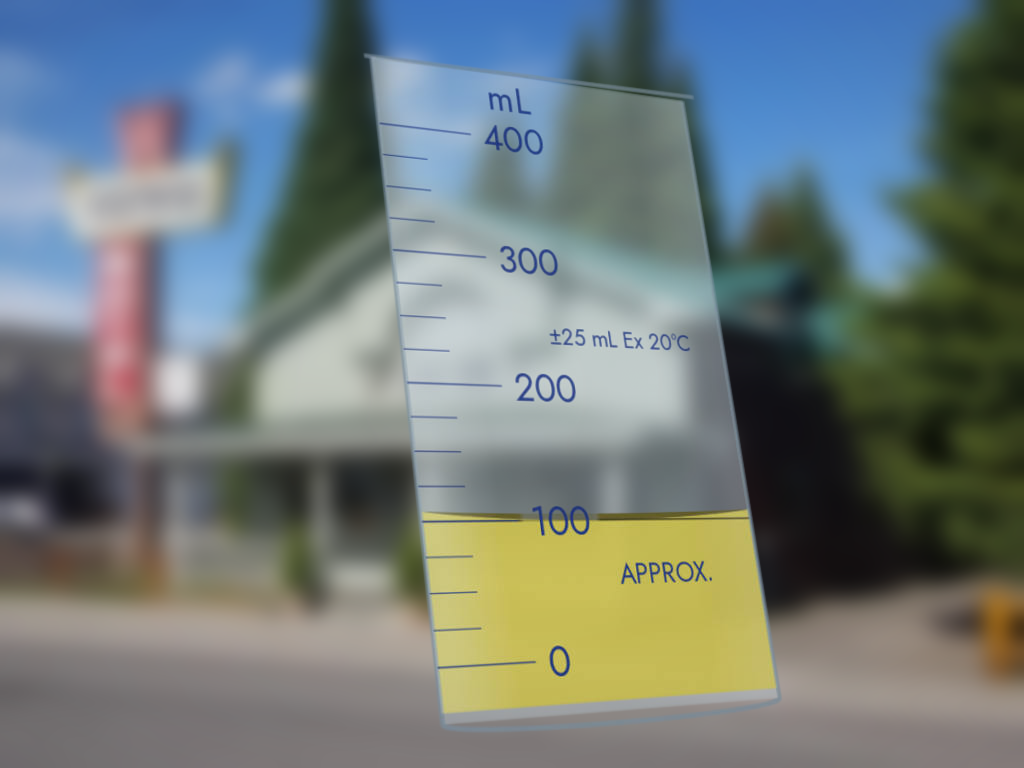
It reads 100,mL
